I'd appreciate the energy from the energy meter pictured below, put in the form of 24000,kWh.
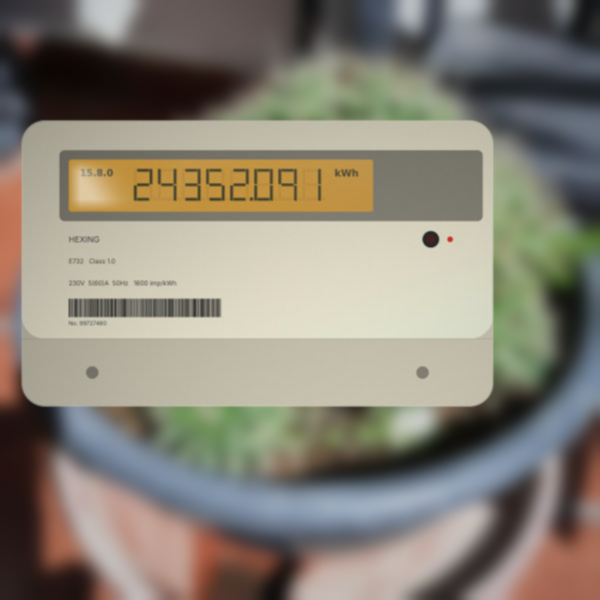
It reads 24352.091,kWh
